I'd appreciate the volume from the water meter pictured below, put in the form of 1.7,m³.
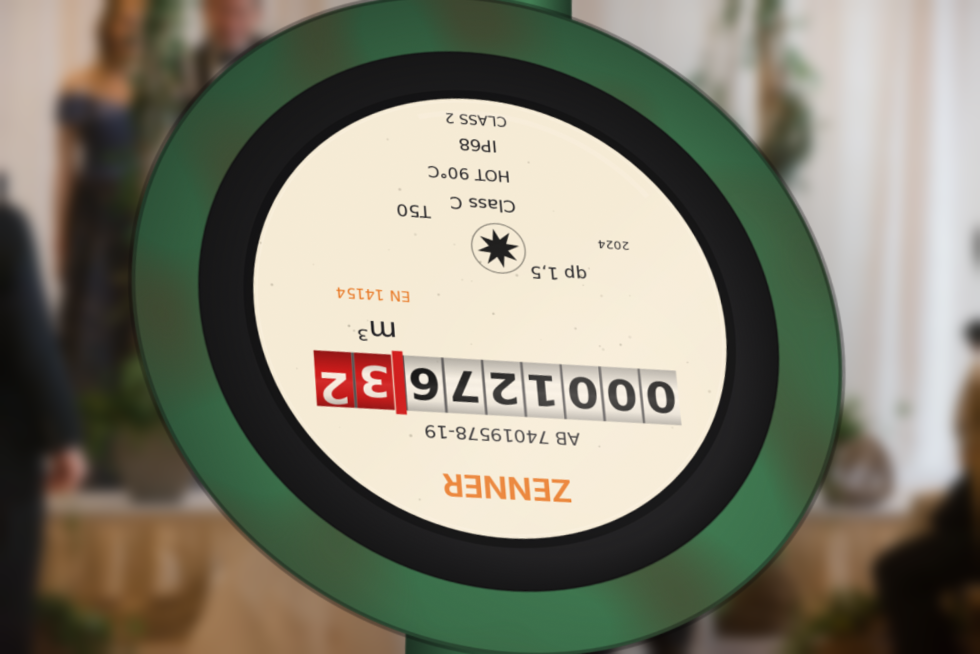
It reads 1276.32,m³
